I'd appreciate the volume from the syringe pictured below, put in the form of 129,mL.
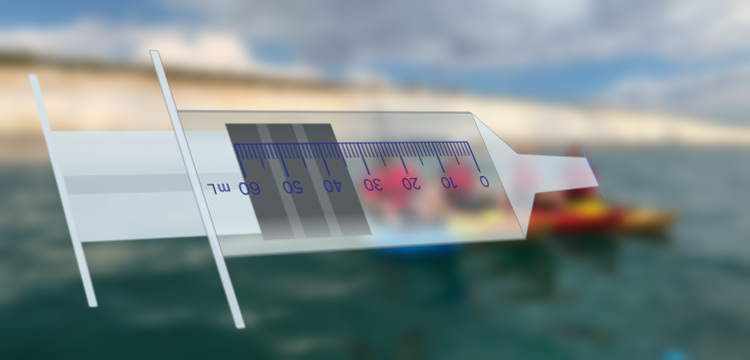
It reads 35,mL
